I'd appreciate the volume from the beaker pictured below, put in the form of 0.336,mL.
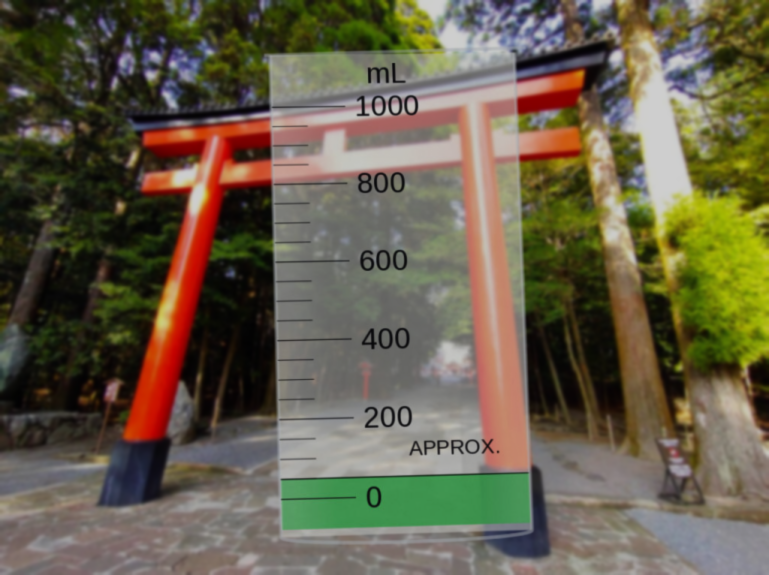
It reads 50,mL
